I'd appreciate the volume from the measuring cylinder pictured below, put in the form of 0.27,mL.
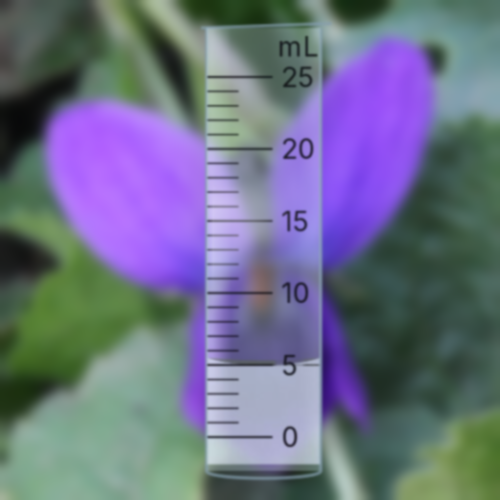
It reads 5,mL
